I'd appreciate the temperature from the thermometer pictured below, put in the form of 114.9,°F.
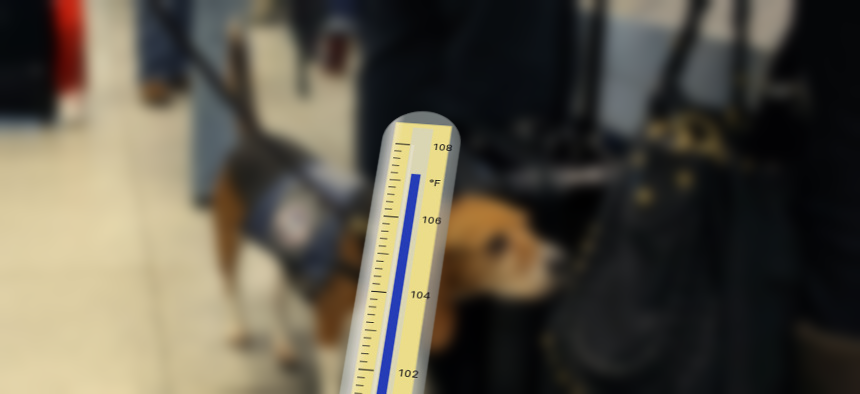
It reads 107.2,°F
